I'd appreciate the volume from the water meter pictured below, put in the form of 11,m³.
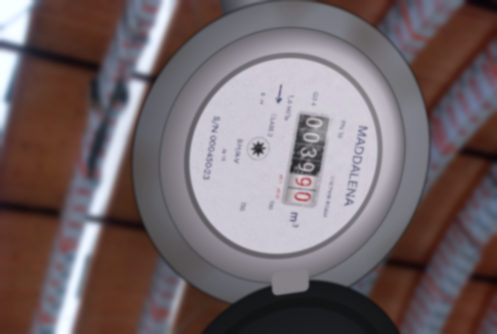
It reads 39.90,m³
